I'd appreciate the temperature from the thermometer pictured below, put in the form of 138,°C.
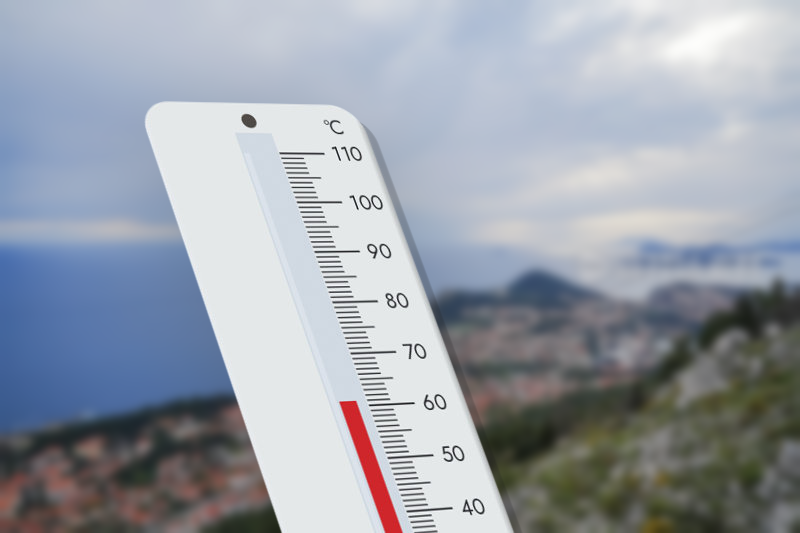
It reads 61,°C
